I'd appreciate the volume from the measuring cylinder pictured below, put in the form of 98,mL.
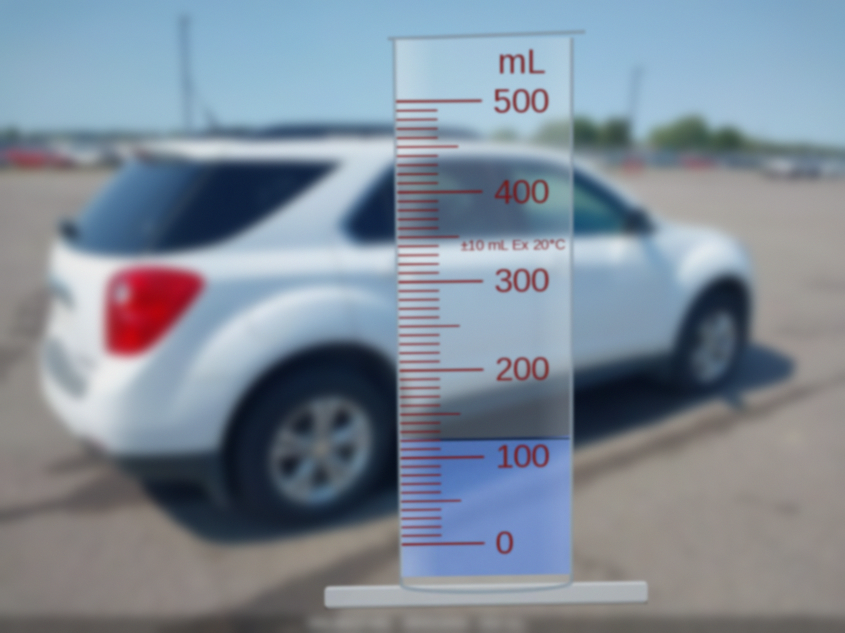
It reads 120,mL
